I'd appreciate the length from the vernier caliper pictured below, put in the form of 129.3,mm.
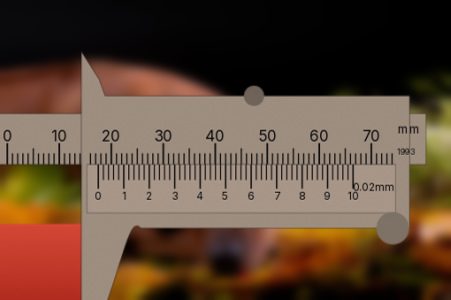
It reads 17.5,mm
